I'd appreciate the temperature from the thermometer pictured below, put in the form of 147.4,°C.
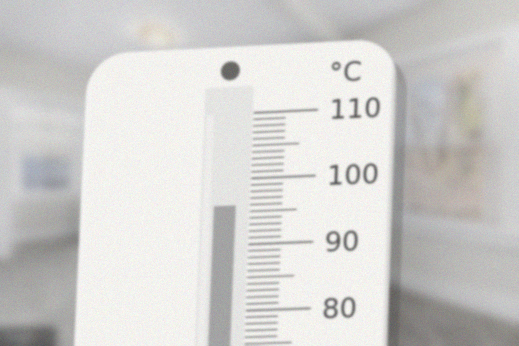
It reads 96,°C
